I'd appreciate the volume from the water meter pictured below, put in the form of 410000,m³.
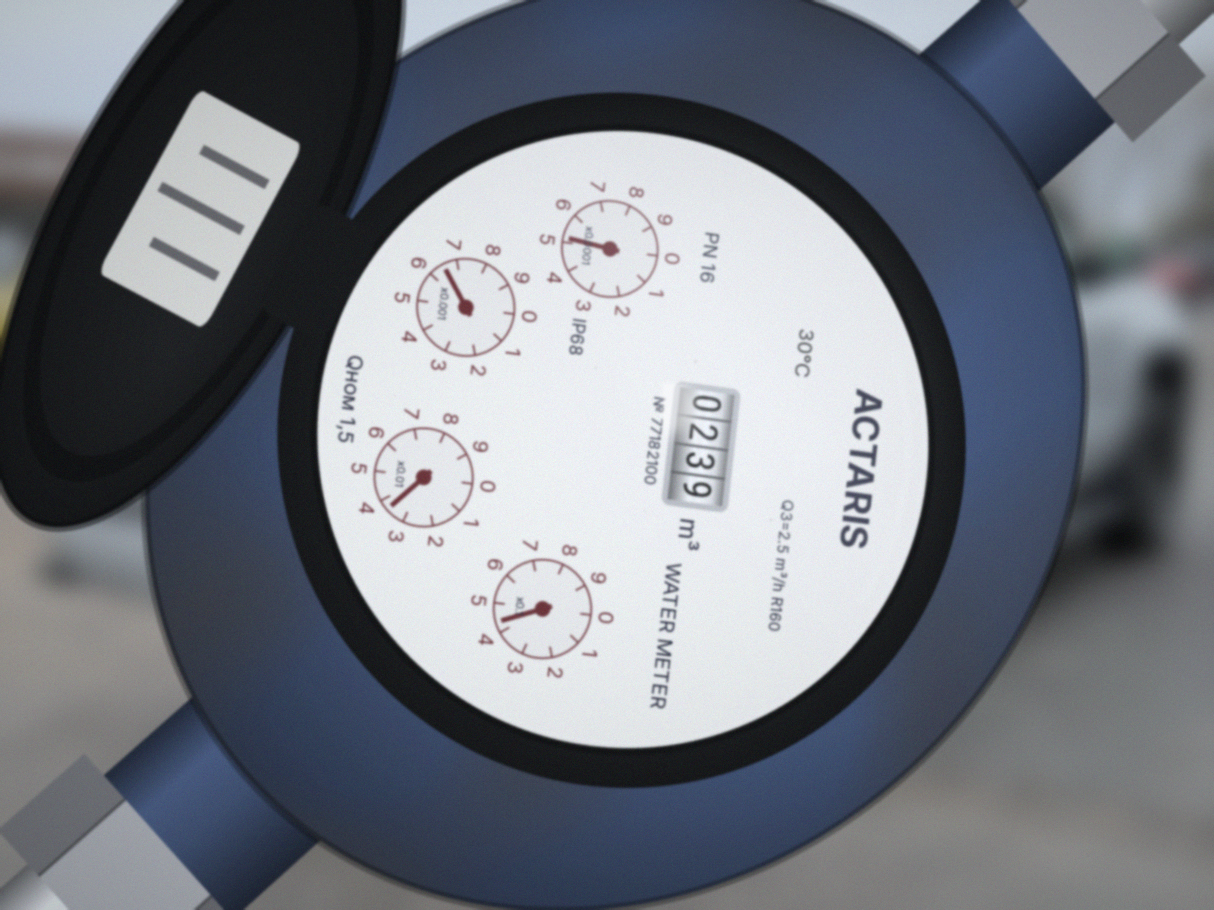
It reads 239.4365,m³
